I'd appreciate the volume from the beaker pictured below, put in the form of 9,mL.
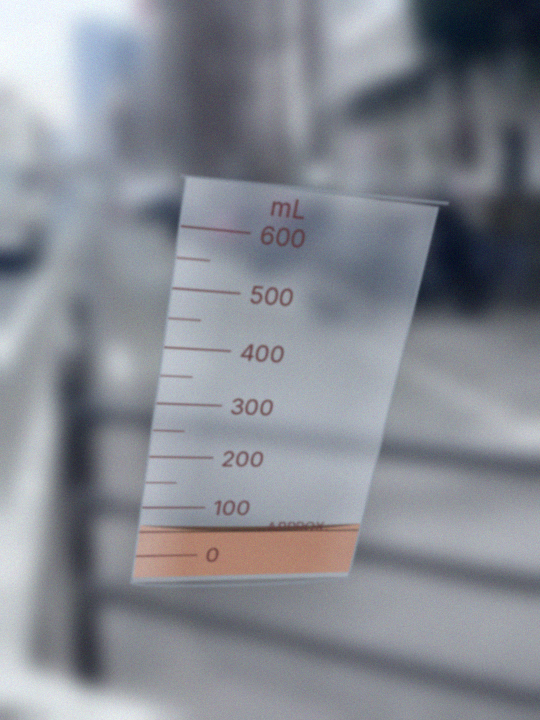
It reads 50,mL
